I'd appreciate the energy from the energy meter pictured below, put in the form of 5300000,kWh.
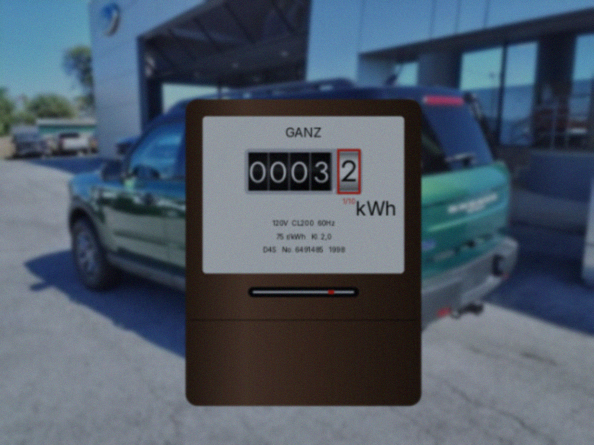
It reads 3.2,kWh
